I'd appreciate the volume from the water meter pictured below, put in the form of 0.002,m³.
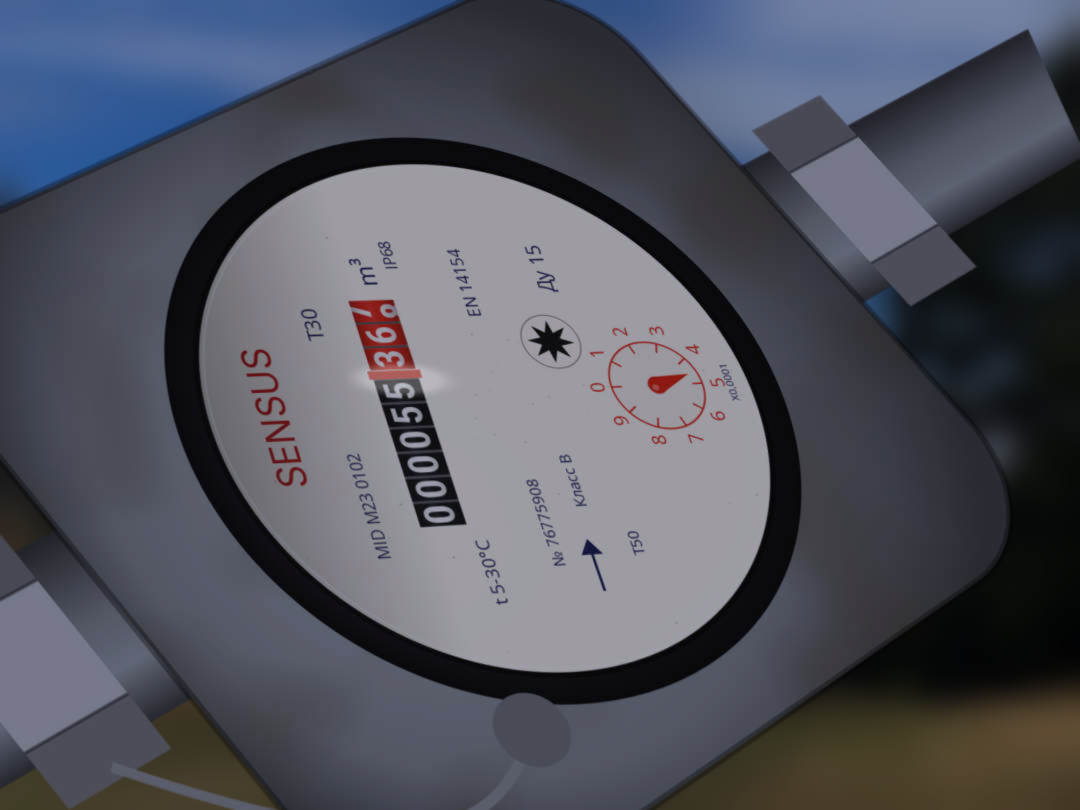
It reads 55.3674,m³
